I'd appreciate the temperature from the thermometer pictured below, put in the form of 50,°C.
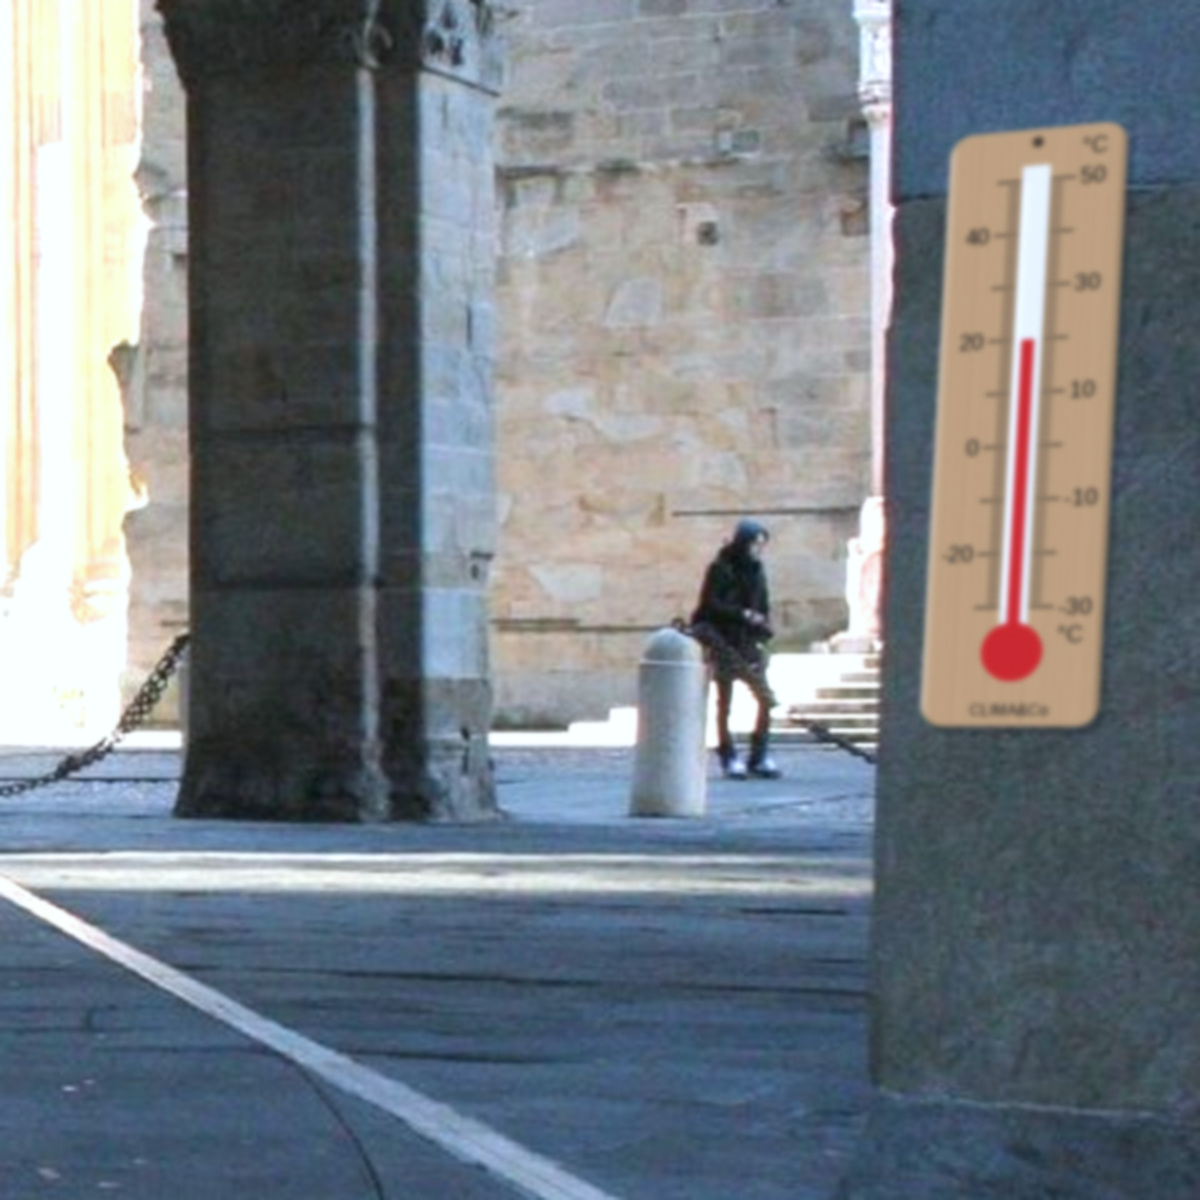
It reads 20,°C
